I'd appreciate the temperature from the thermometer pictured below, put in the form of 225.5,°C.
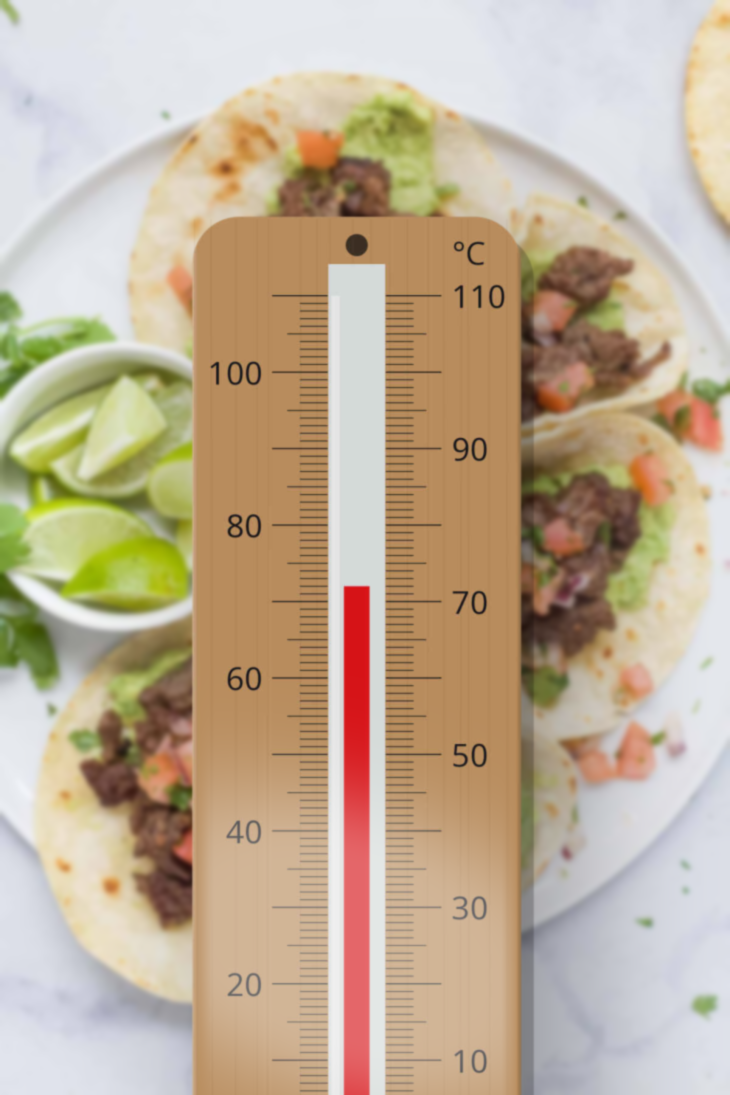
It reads 72,°C
